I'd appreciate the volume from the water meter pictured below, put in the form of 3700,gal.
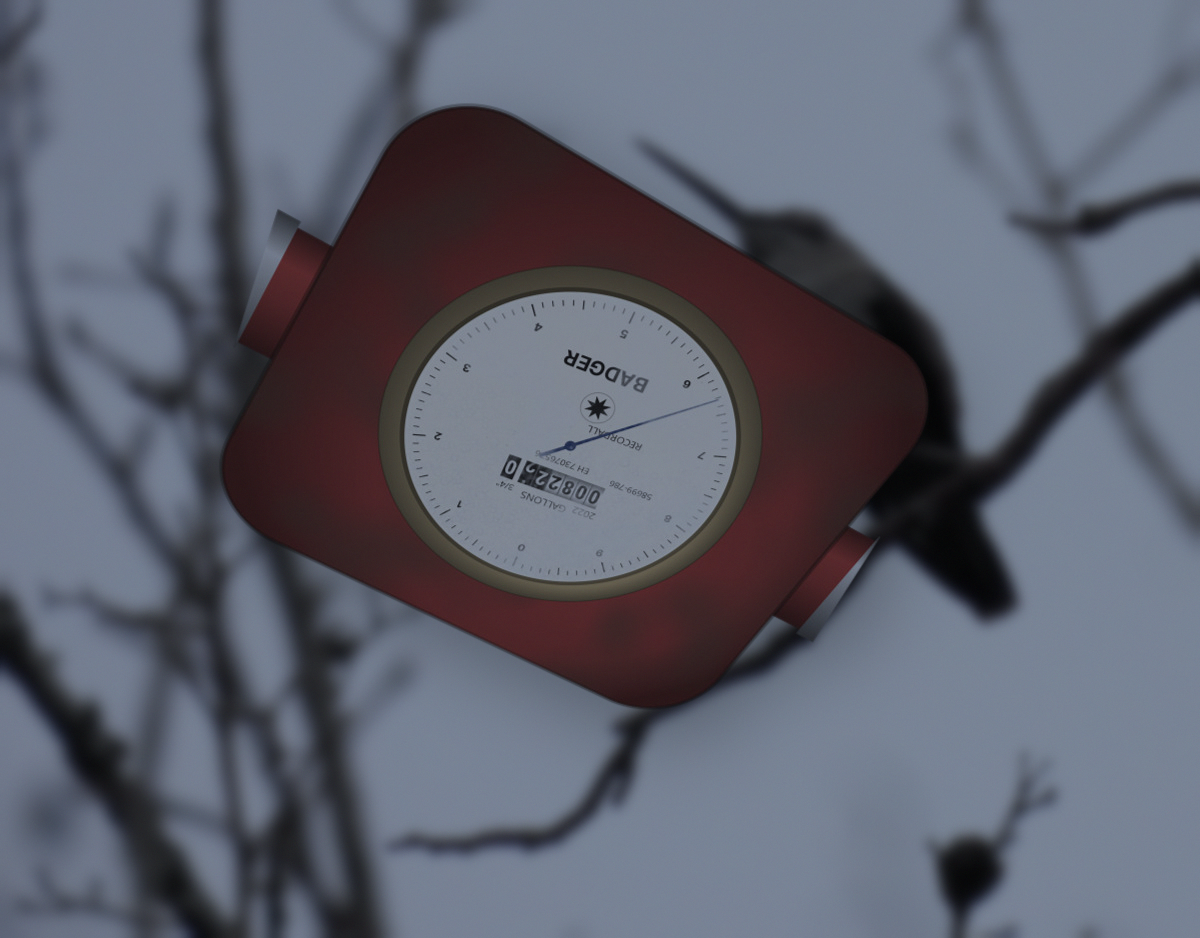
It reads 82216.3,gal
